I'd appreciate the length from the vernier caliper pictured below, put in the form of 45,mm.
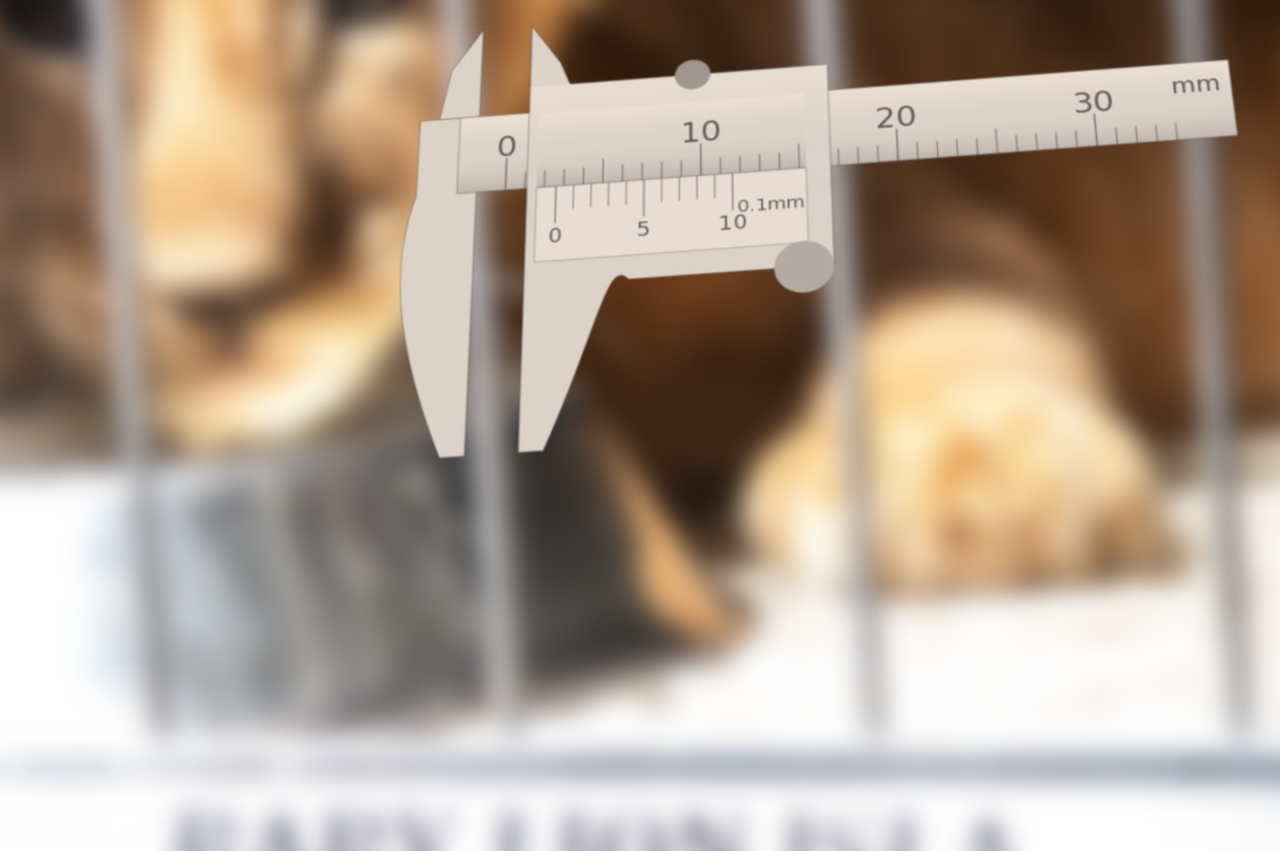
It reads 2.6,mm
